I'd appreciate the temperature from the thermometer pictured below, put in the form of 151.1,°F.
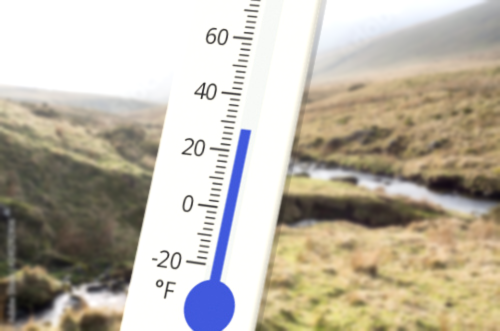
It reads 28,°F
